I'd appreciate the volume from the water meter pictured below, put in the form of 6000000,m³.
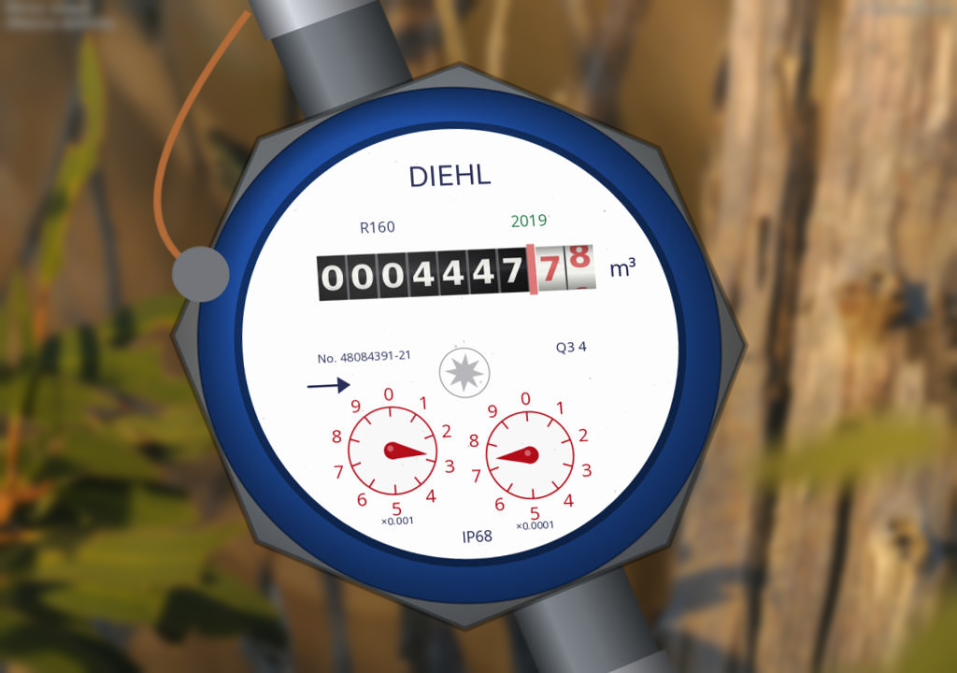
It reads 4447.7827,m³
